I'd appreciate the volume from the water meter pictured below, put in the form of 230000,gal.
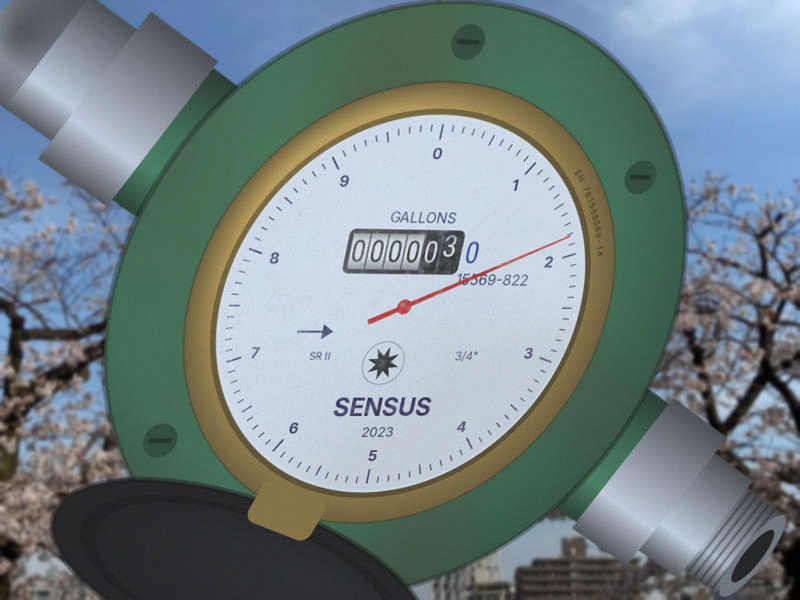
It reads 31.8,gal
